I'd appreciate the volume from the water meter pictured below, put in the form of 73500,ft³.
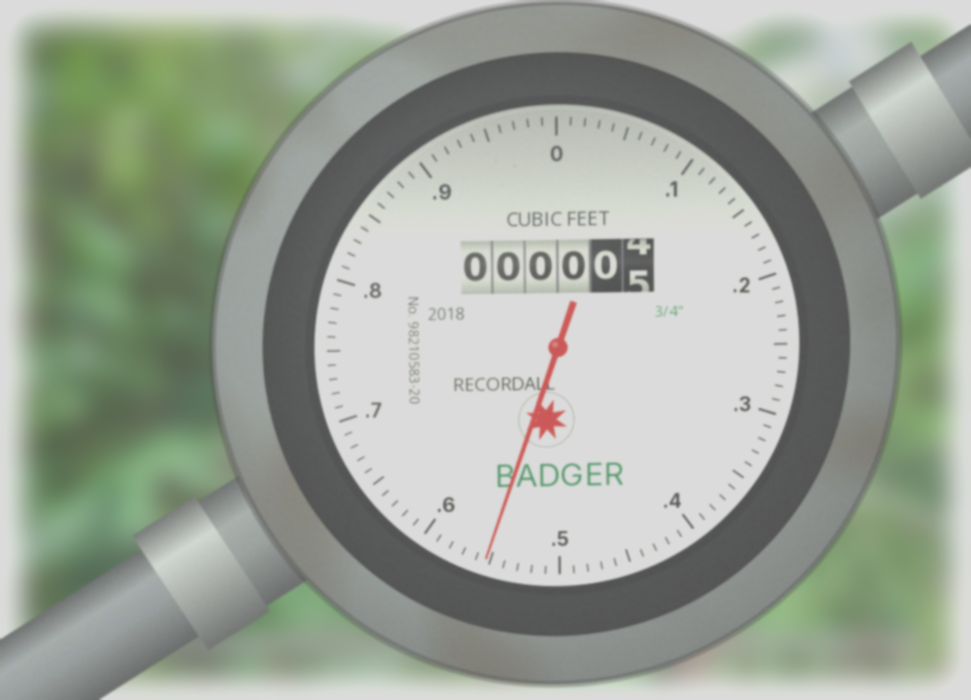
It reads 4.55,ft³
